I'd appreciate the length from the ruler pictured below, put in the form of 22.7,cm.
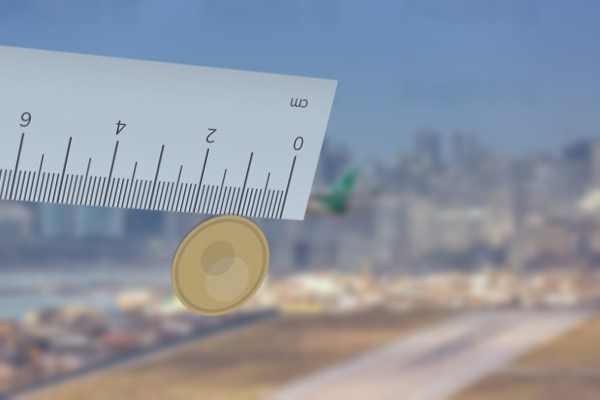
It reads 2.2,cm
